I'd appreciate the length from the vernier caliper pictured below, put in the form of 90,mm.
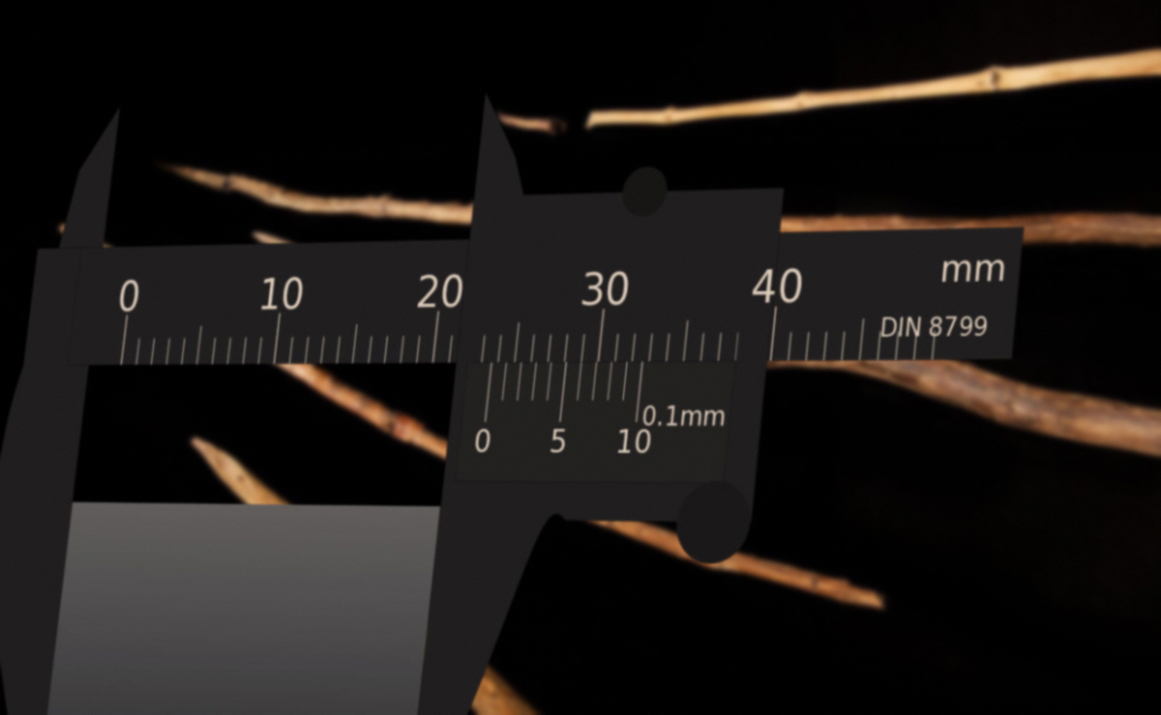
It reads 23.6,mm
